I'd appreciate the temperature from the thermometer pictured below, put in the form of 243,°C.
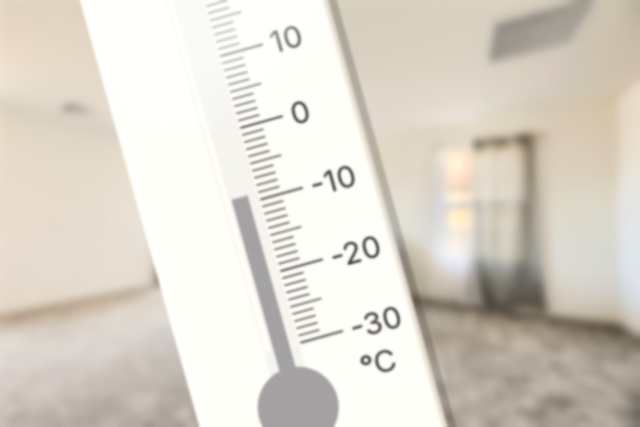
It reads -9,°C
